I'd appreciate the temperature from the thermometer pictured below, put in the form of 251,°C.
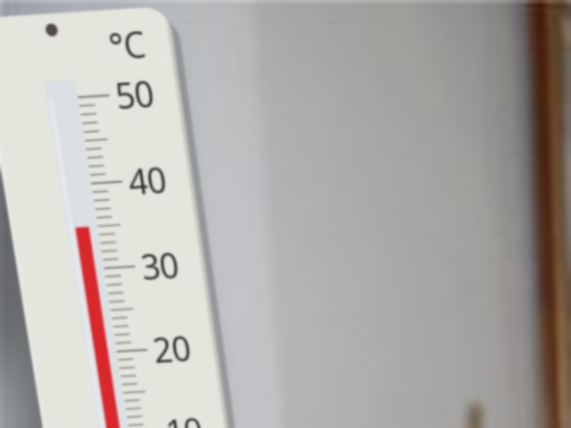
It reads 35,°C
